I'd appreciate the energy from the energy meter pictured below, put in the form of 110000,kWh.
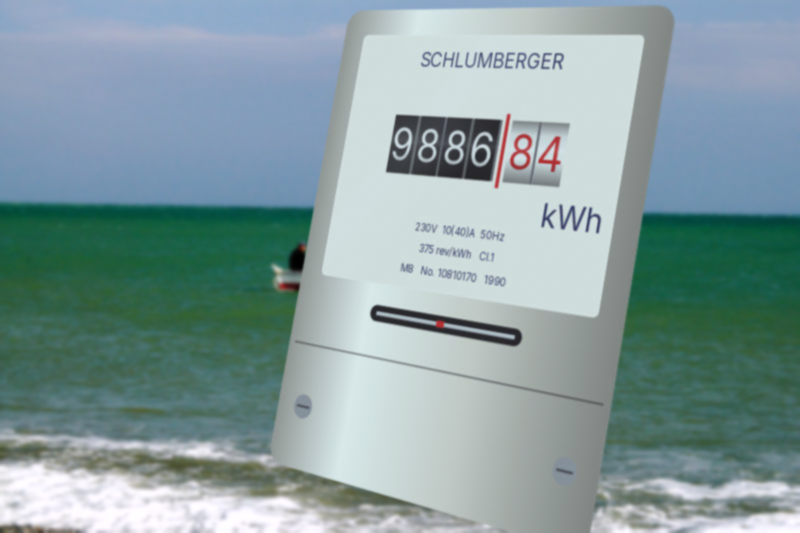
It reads 9886.84,kWh
